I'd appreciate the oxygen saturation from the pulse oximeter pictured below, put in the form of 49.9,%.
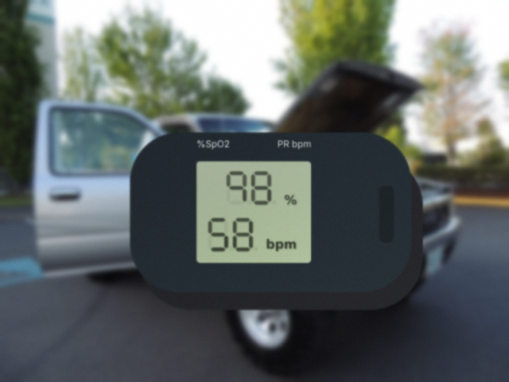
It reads 98,%
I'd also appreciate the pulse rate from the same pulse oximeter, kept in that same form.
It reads 58,bpm
